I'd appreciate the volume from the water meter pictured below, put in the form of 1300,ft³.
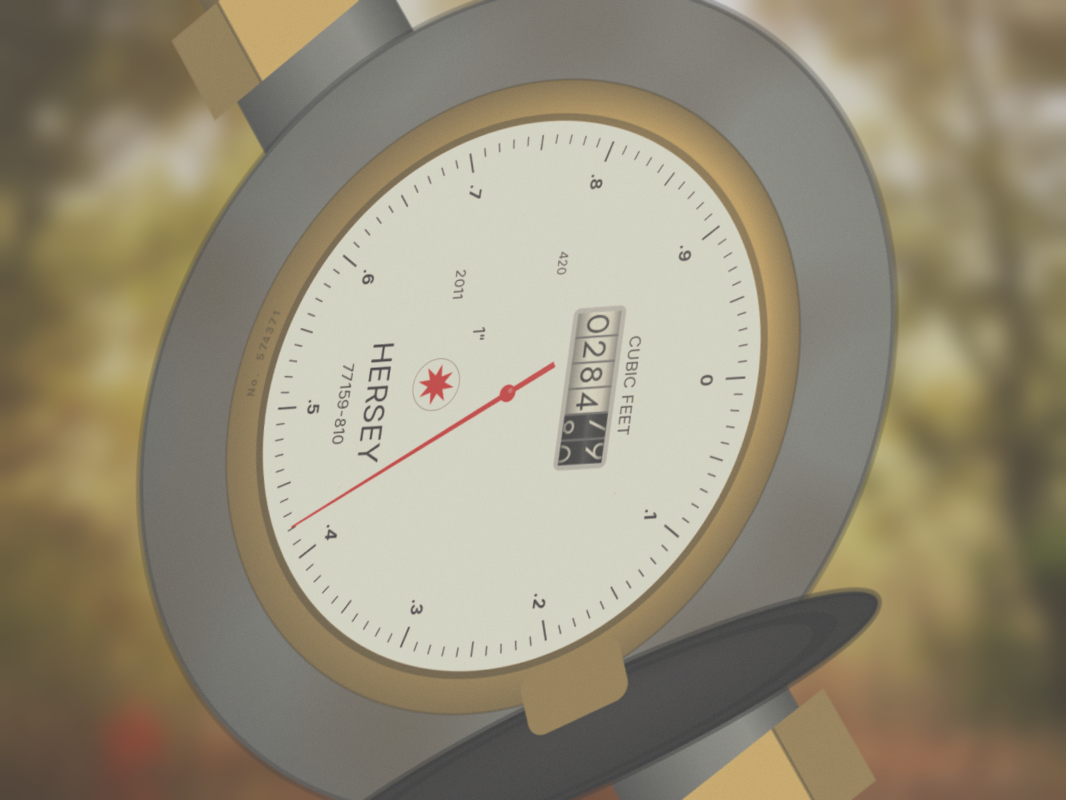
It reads 28479.42,ft³
